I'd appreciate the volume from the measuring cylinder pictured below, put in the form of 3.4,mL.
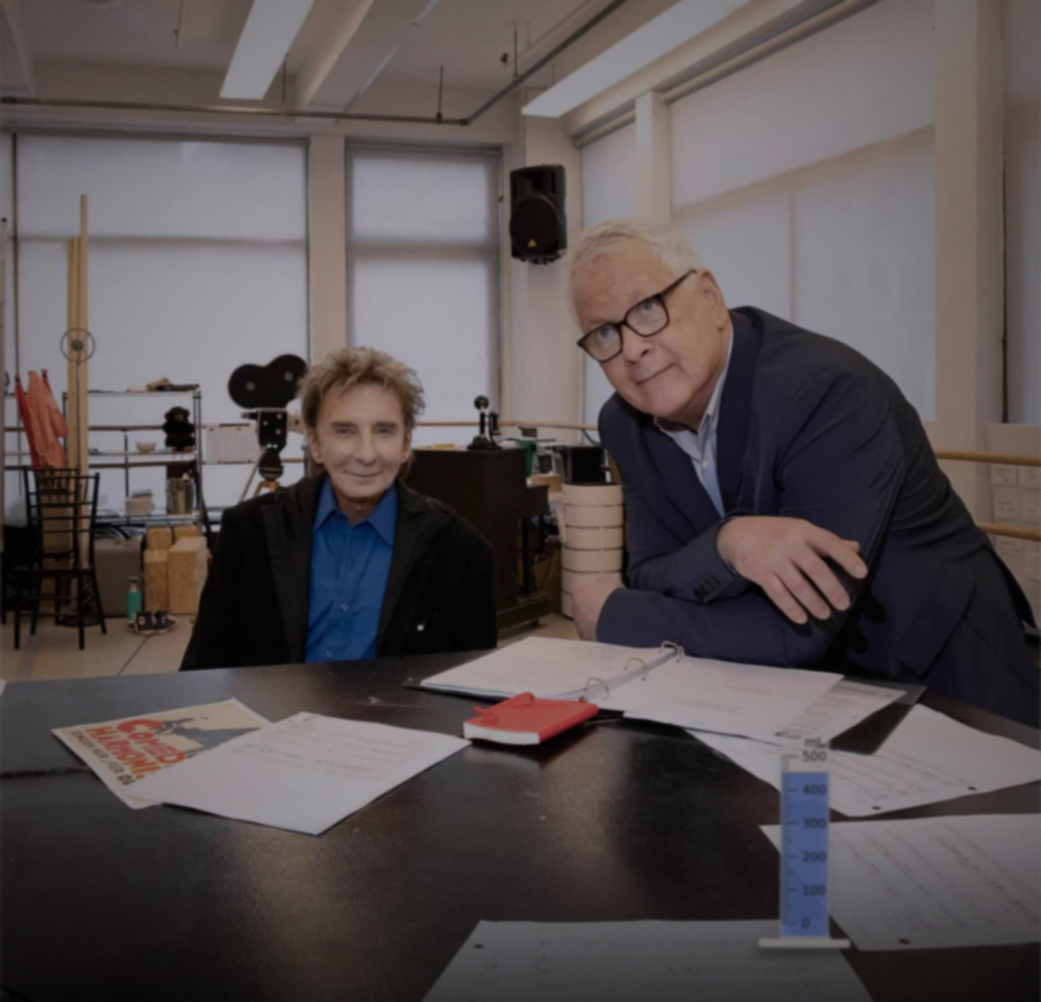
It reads 450,mL
